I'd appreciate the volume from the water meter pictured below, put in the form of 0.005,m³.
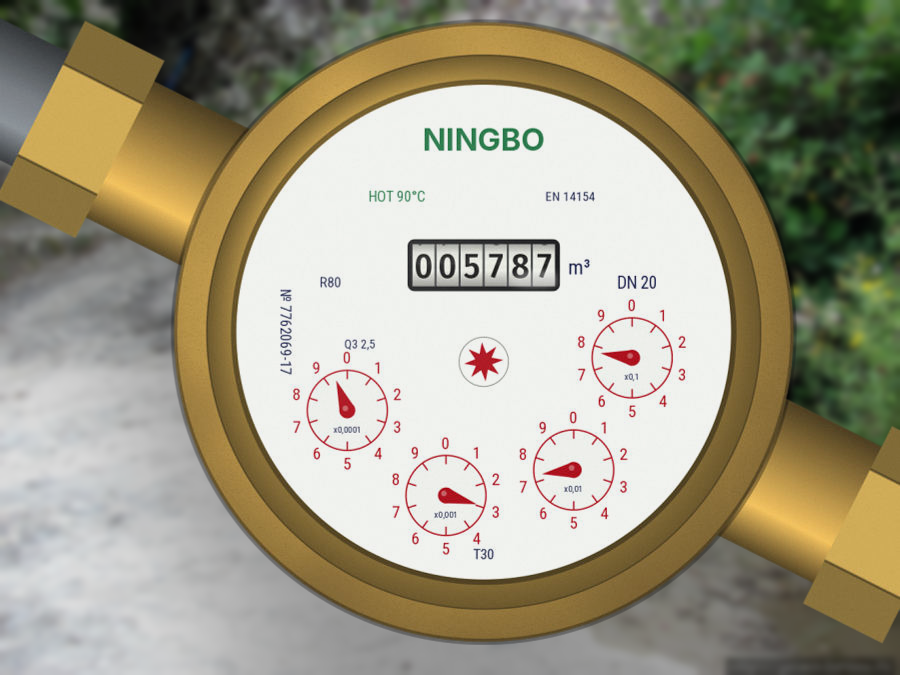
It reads 5787.7729,m³
